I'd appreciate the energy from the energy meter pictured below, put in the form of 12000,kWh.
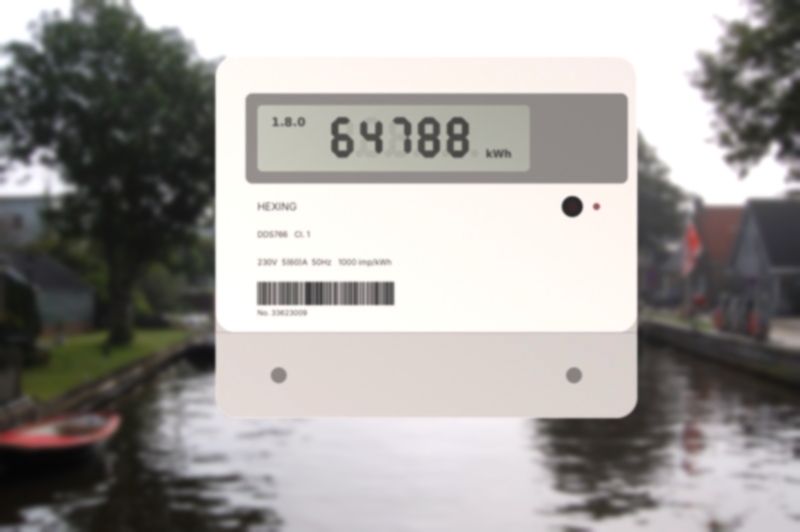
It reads 64788,kWh
